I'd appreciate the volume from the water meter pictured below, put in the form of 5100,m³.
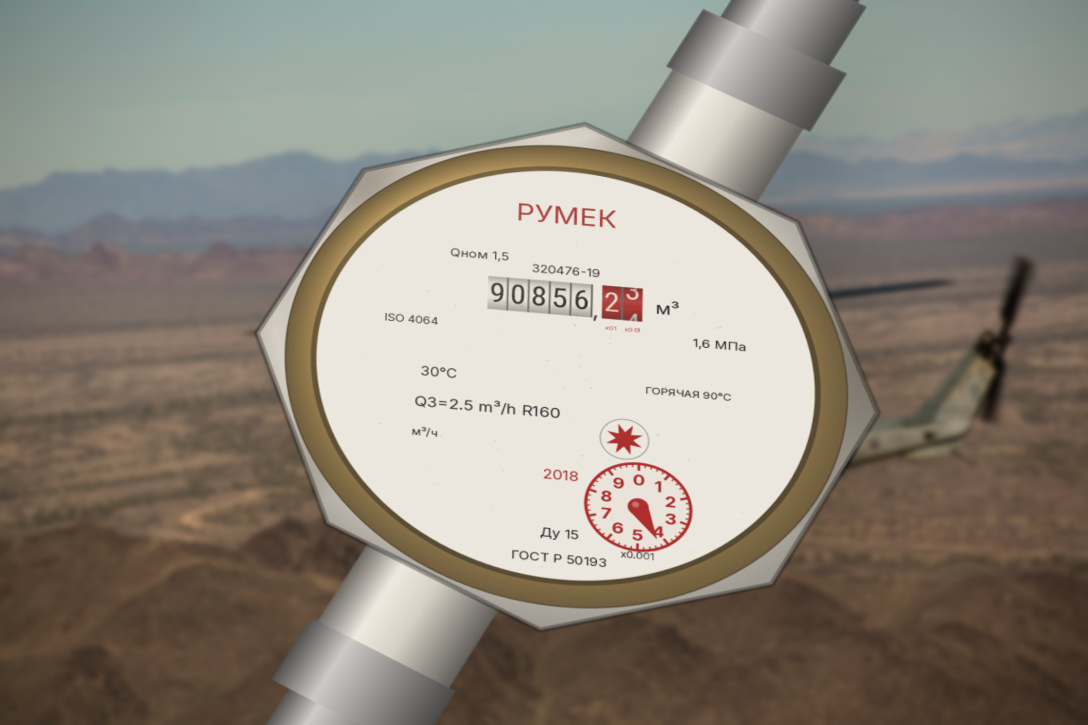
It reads 90856.234,m³
